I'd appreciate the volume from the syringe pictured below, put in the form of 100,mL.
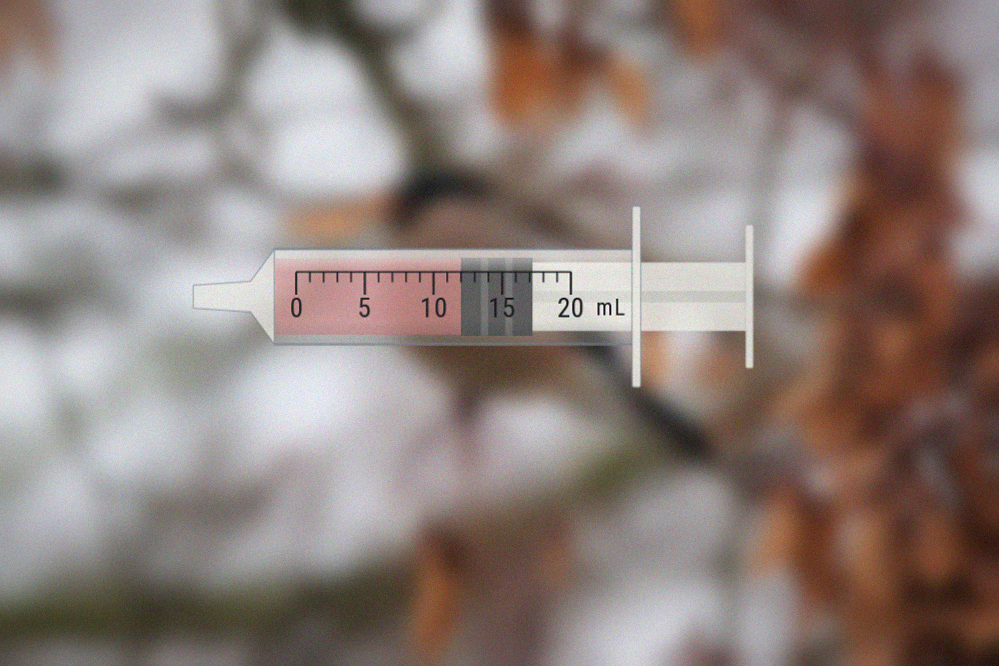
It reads 12,mL
